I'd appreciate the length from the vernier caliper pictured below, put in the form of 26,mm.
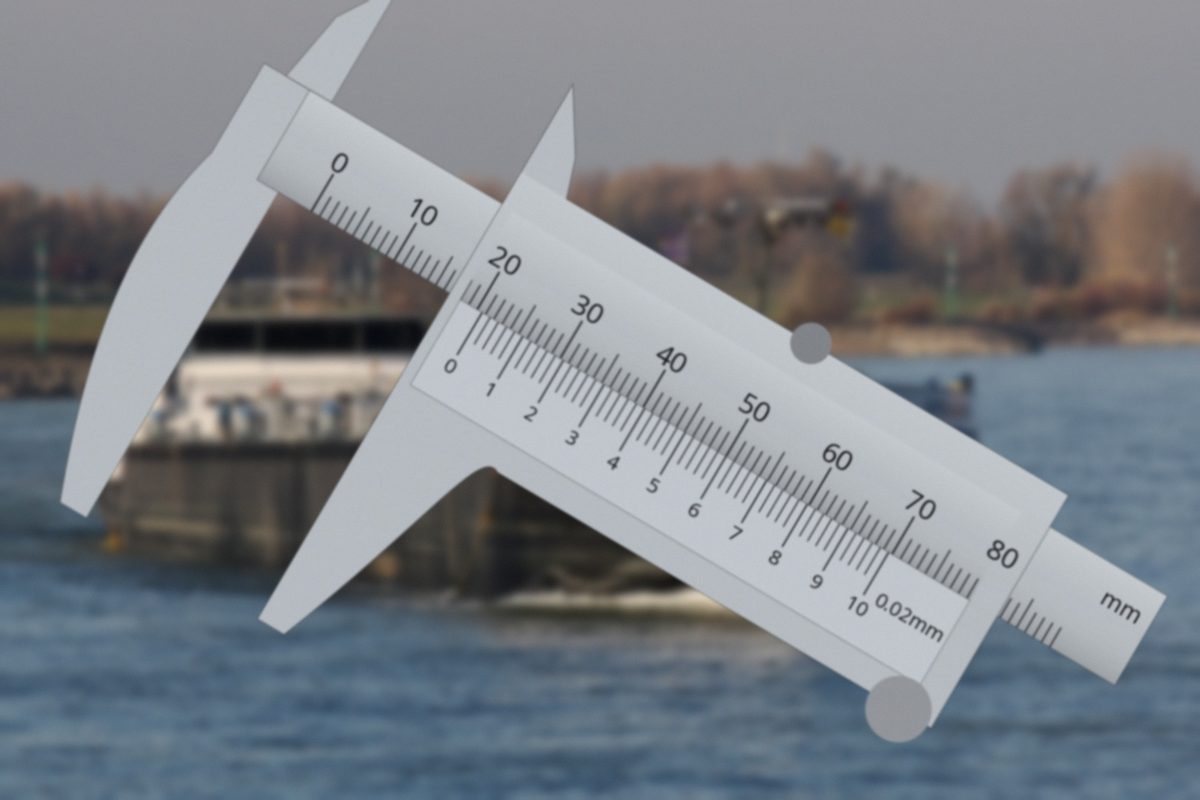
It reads 20.6,mm
